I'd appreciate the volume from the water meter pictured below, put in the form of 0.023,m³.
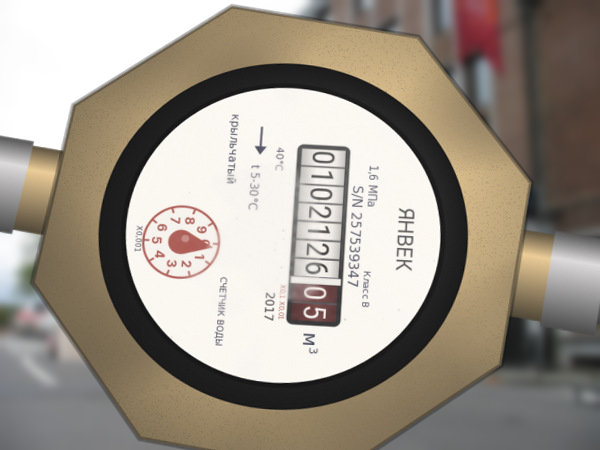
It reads 102126.050,m³
